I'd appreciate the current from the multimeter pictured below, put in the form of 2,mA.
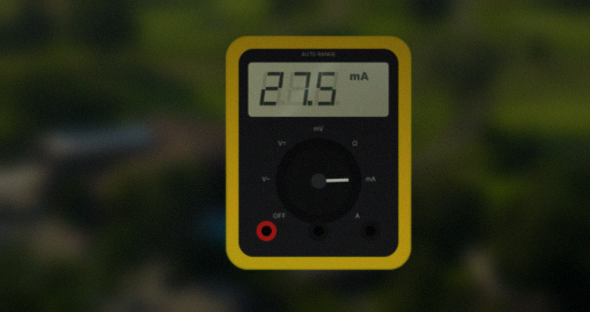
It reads 27.5,mA
